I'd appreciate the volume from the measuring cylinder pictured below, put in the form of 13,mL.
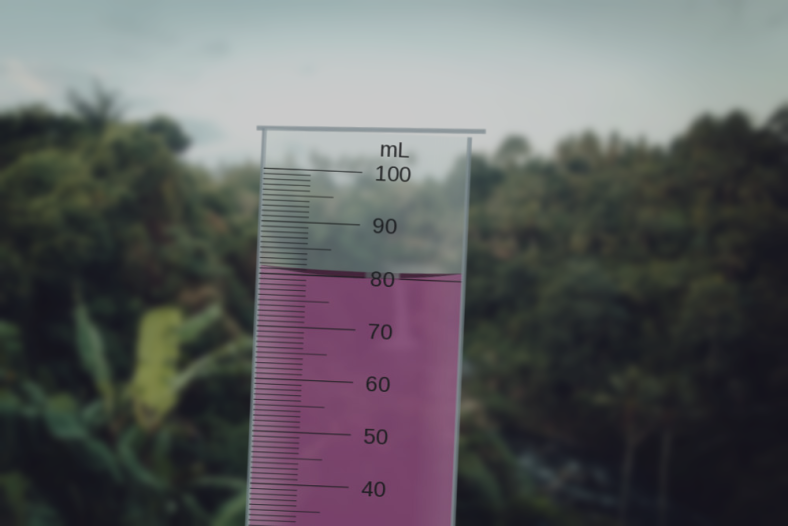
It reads 80,mL
